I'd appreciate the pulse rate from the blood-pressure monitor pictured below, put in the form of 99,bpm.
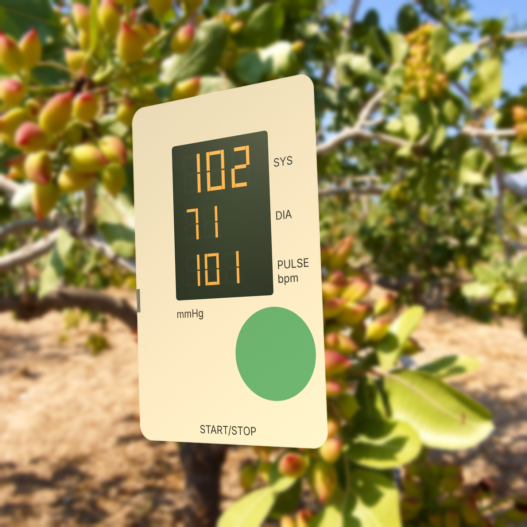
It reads 101,bpm
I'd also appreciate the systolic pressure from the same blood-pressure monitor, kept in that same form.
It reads 102,mmHg
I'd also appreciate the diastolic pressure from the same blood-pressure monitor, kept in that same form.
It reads 71,mmHg
